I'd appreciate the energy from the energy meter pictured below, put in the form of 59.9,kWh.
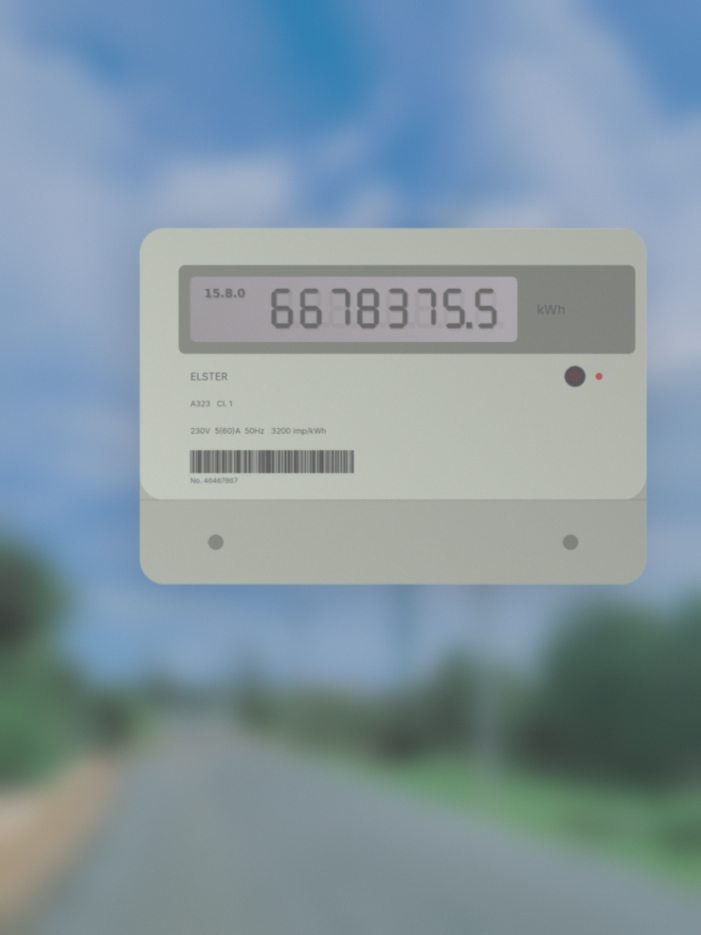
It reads 6678375.5,kWh
